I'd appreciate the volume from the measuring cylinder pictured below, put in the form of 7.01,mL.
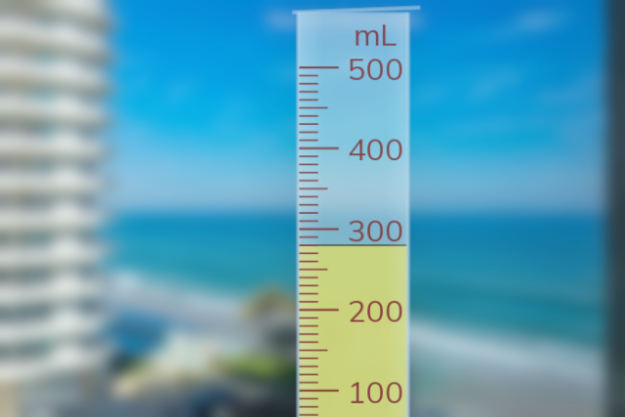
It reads 280,mL
